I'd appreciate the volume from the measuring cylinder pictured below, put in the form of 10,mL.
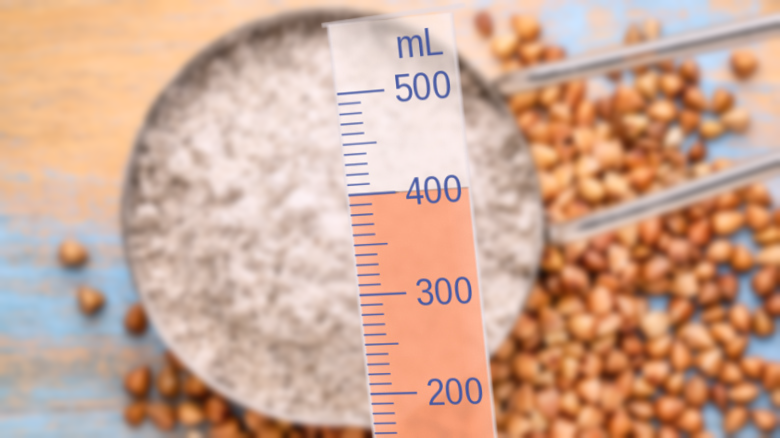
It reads 400,mL
